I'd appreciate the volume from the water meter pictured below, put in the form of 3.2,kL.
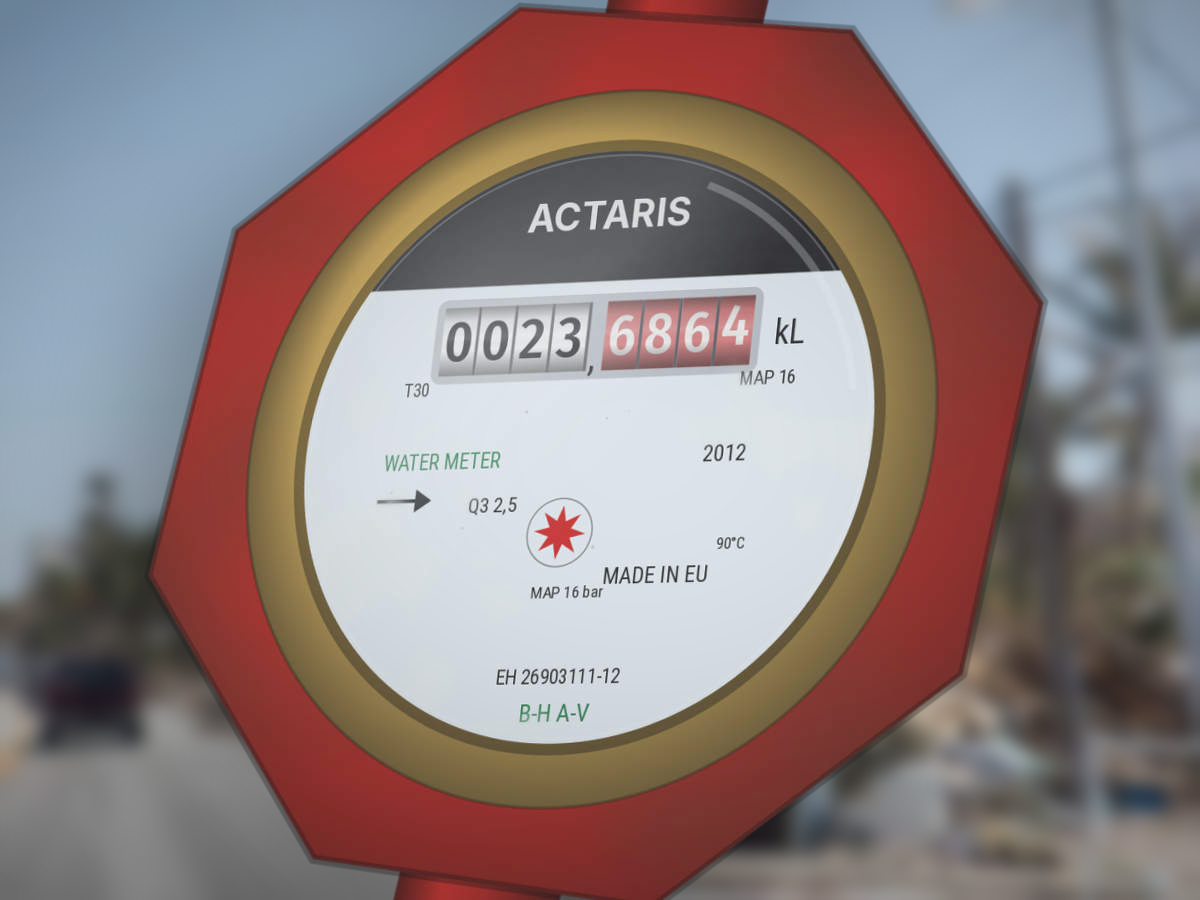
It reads 23.6864,kL
